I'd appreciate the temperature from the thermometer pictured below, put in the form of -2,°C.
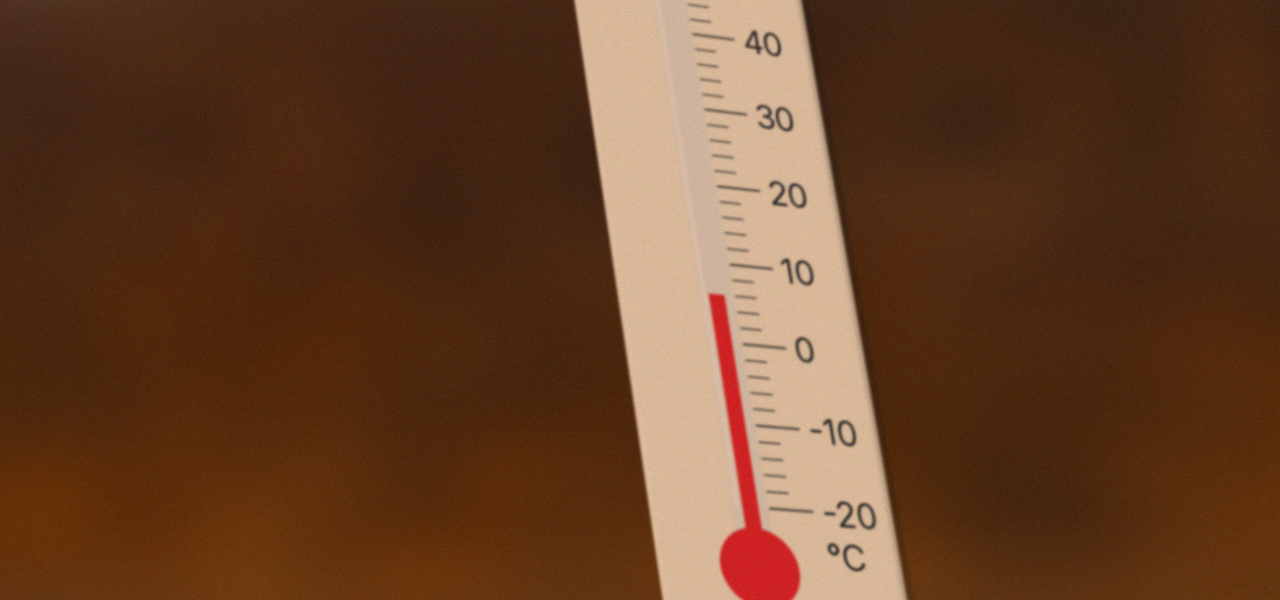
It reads 6,°C
